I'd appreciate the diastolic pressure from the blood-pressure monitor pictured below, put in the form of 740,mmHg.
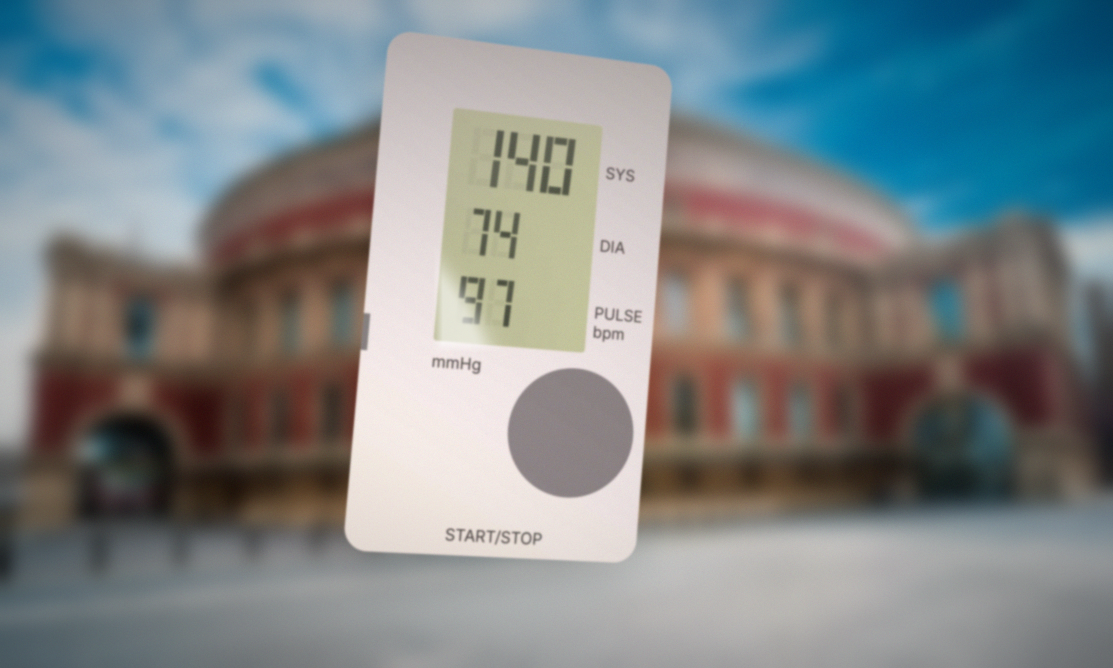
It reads 74,mmHg
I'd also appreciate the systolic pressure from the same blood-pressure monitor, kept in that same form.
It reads 140,mmHg
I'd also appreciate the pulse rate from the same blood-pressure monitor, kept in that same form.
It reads 97,bpm
